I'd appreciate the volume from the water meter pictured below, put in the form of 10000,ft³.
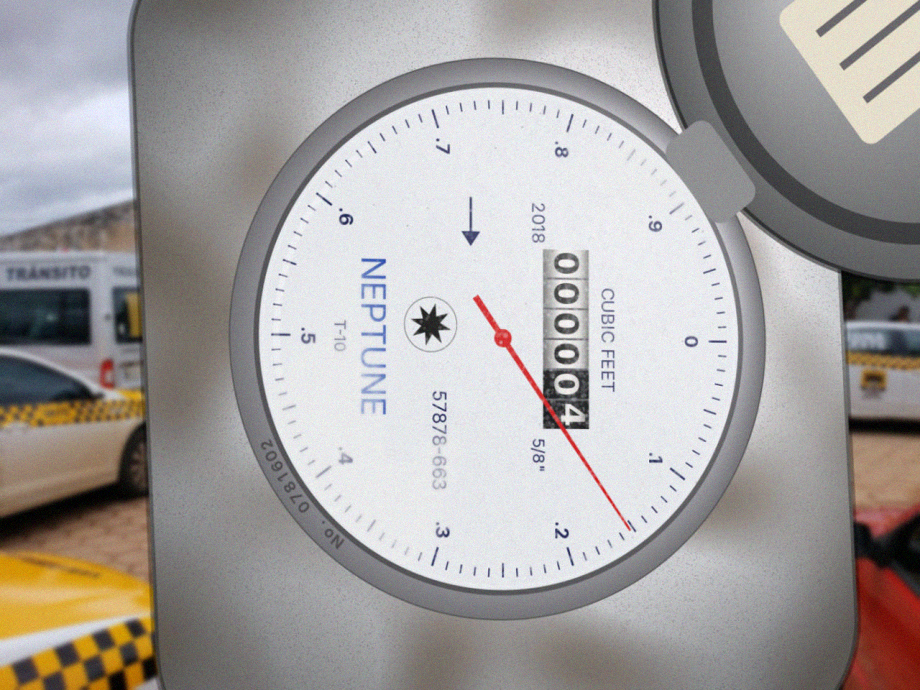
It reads 4.15,ft³
